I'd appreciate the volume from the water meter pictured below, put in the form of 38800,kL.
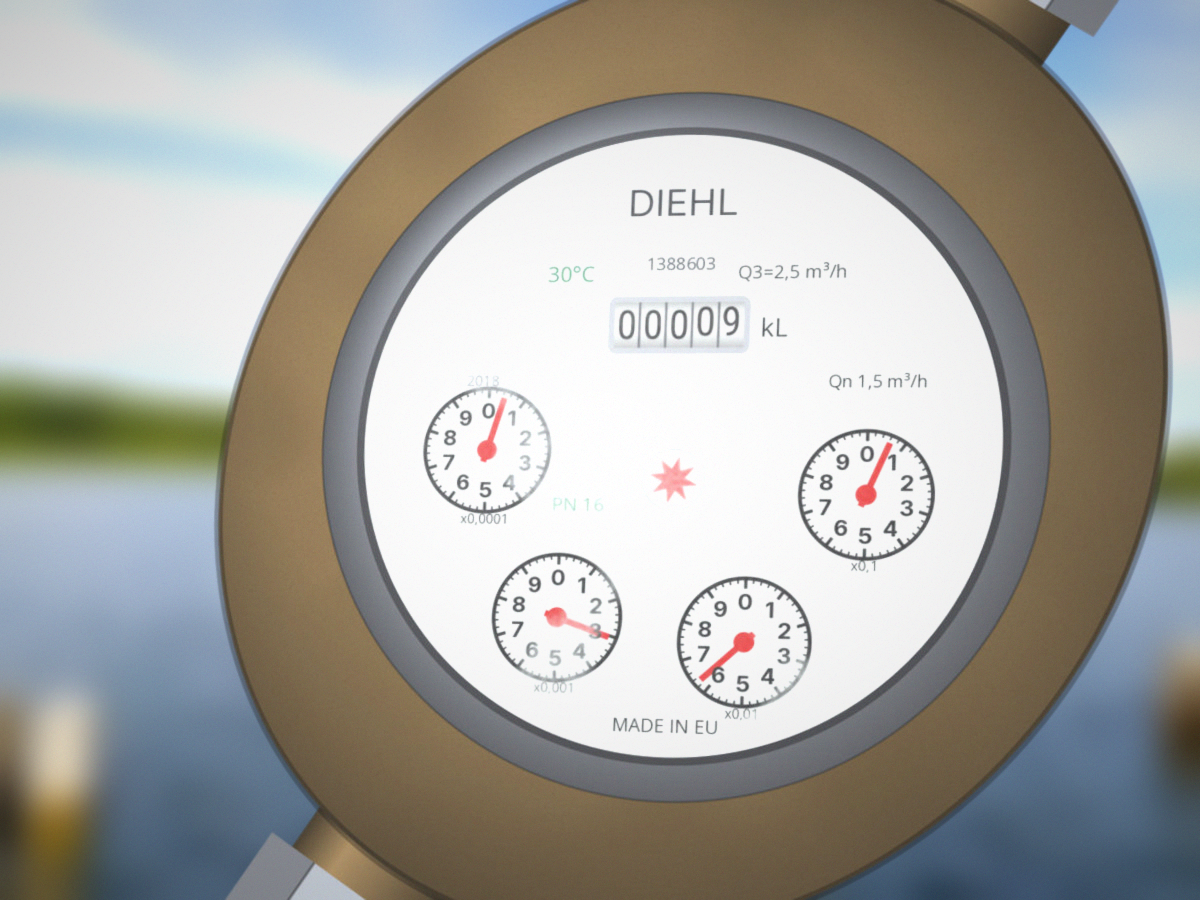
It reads 9.0630,kL
